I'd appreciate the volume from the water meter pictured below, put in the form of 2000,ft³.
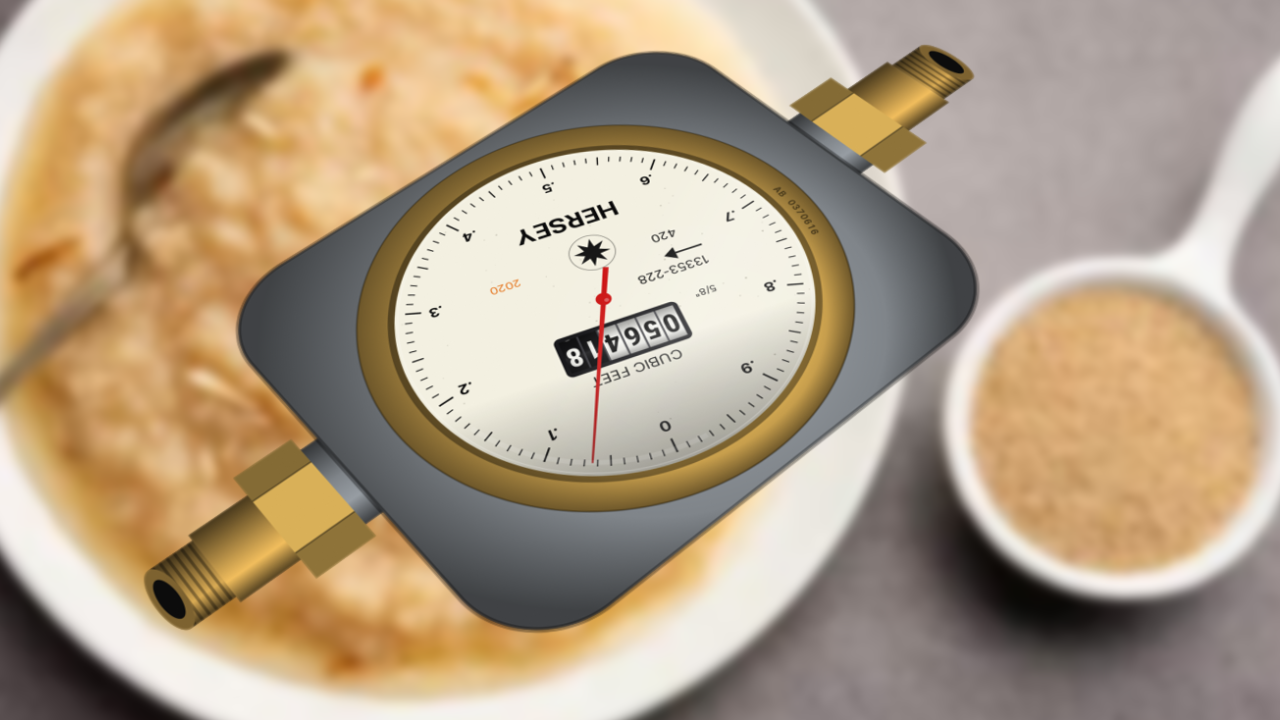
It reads 56418.06,ft³
